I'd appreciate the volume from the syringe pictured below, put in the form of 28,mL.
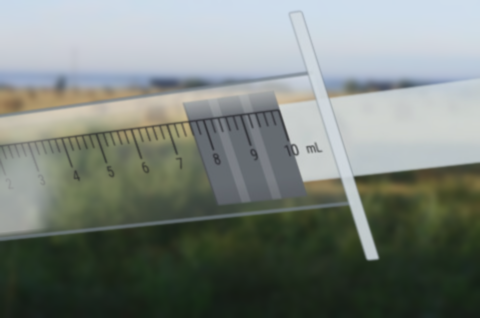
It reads 7.6,mL
